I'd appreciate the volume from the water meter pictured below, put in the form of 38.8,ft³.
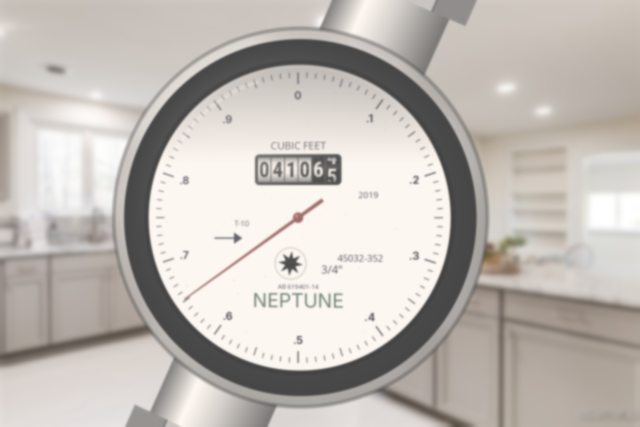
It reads 41064.65,ft³
